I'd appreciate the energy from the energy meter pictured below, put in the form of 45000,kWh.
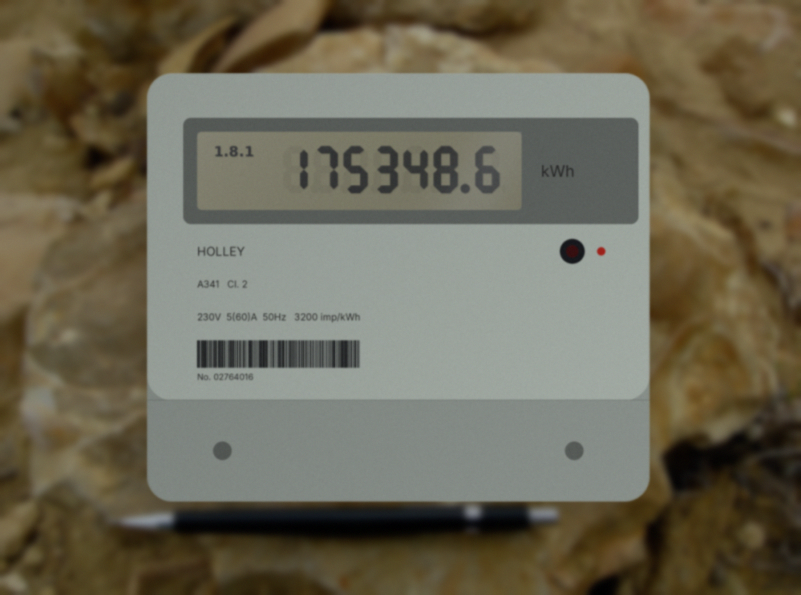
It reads 175348.6,kWh
